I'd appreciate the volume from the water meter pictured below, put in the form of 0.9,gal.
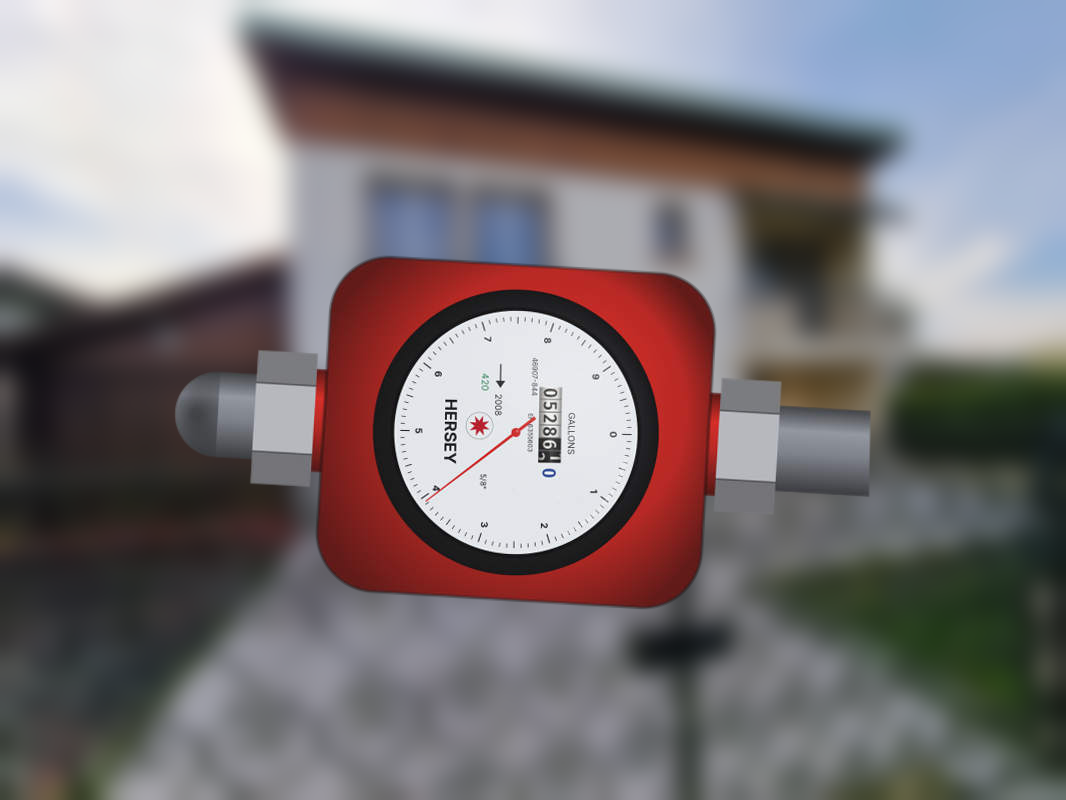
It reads 528613.9,gal
